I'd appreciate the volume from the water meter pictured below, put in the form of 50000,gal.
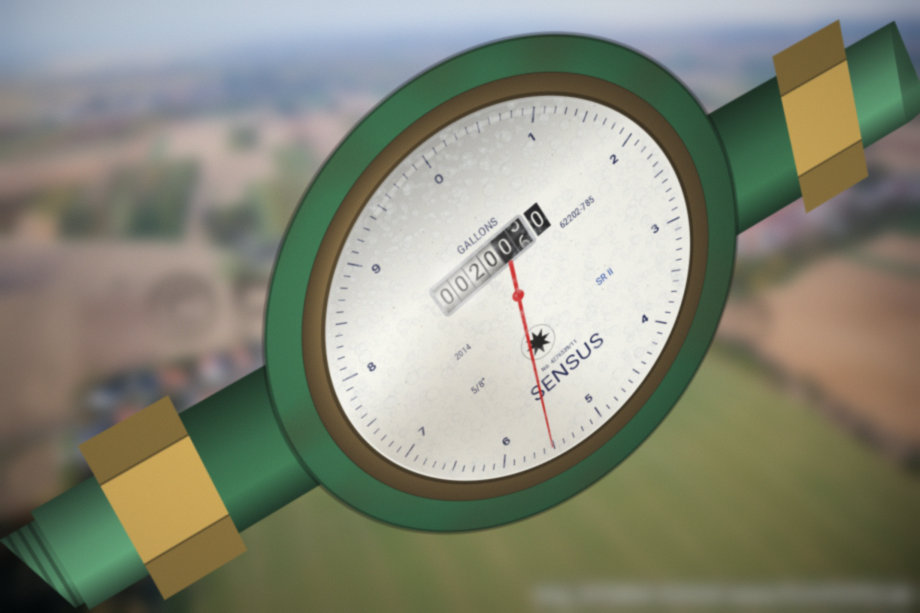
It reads 20055.5,gal
